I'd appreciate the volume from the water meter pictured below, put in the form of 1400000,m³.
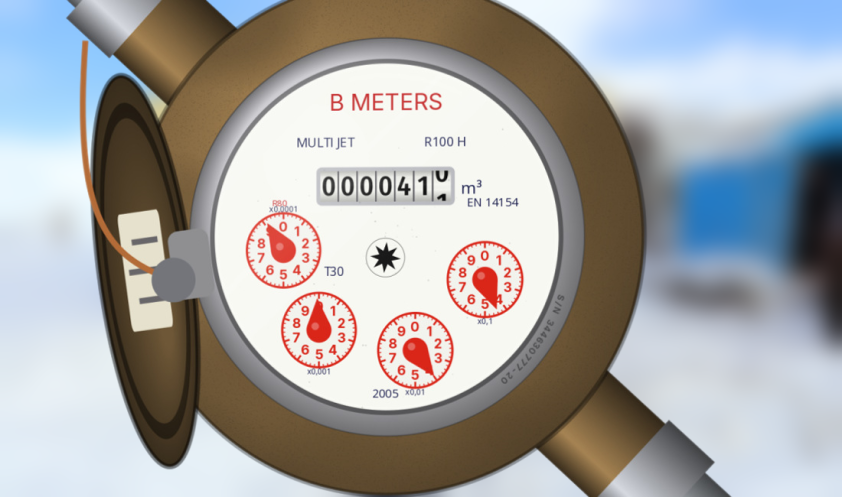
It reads 410.4399,m³
